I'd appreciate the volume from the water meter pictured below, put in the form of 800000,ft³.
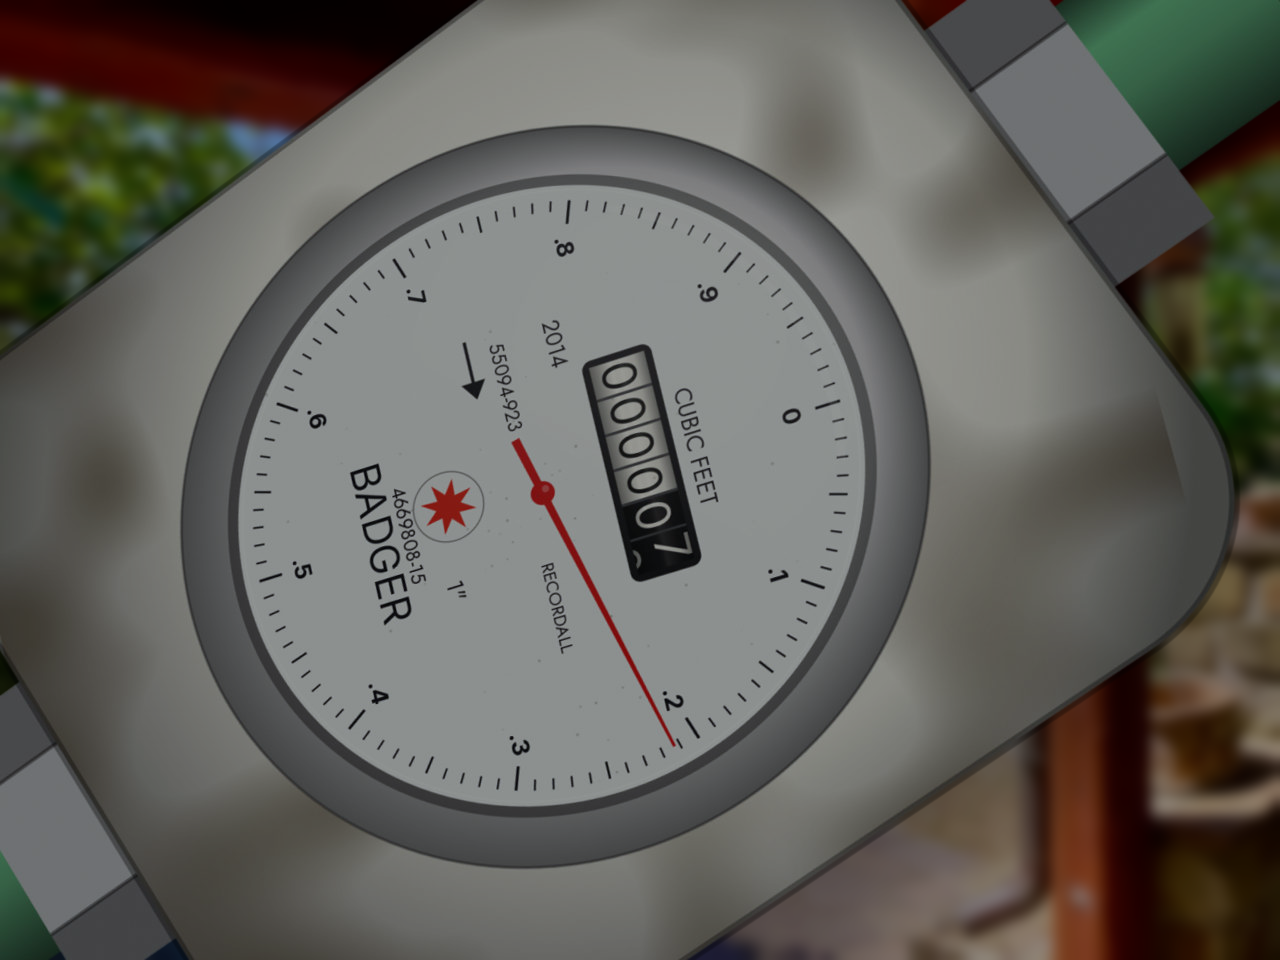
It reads 7.21,ft³
